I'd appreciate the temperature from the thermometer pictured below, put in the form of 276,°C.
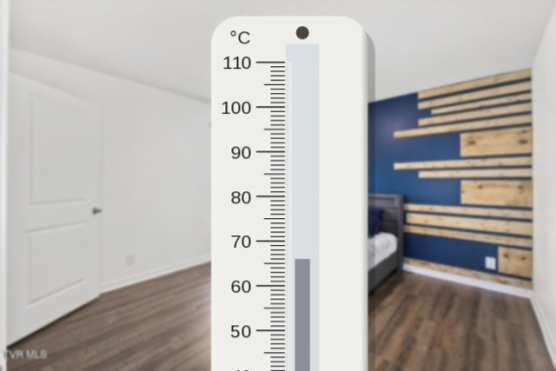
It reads 66,°C
